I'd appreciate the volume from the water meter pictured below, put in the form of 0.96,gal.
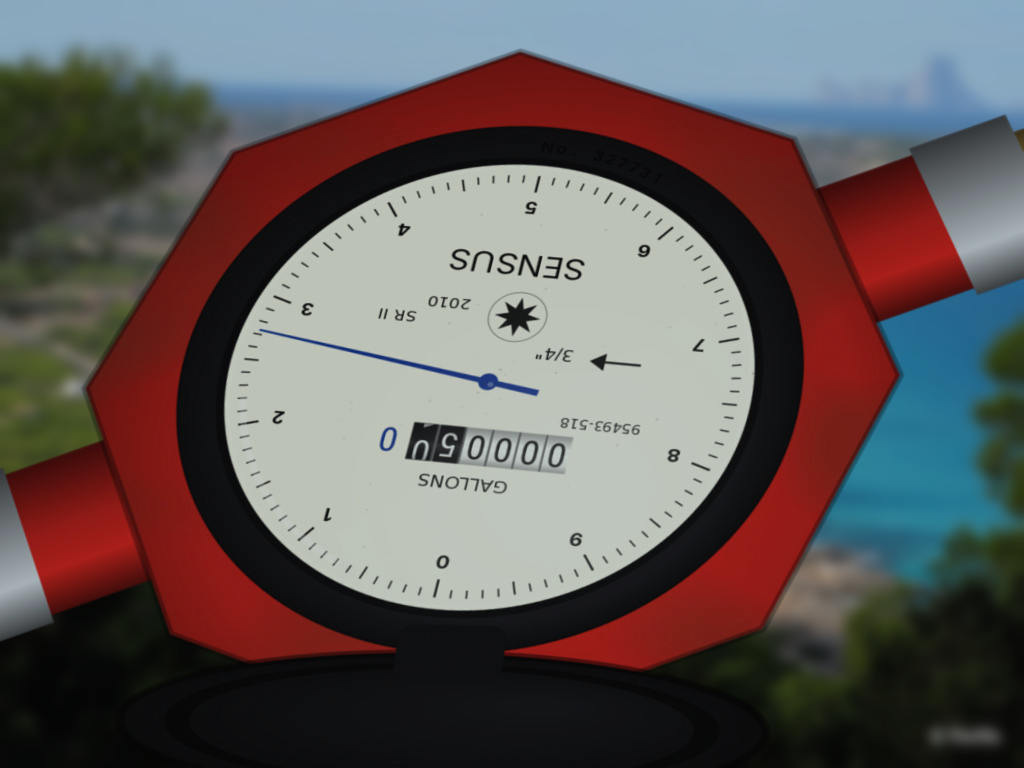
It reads 502.7,gal
